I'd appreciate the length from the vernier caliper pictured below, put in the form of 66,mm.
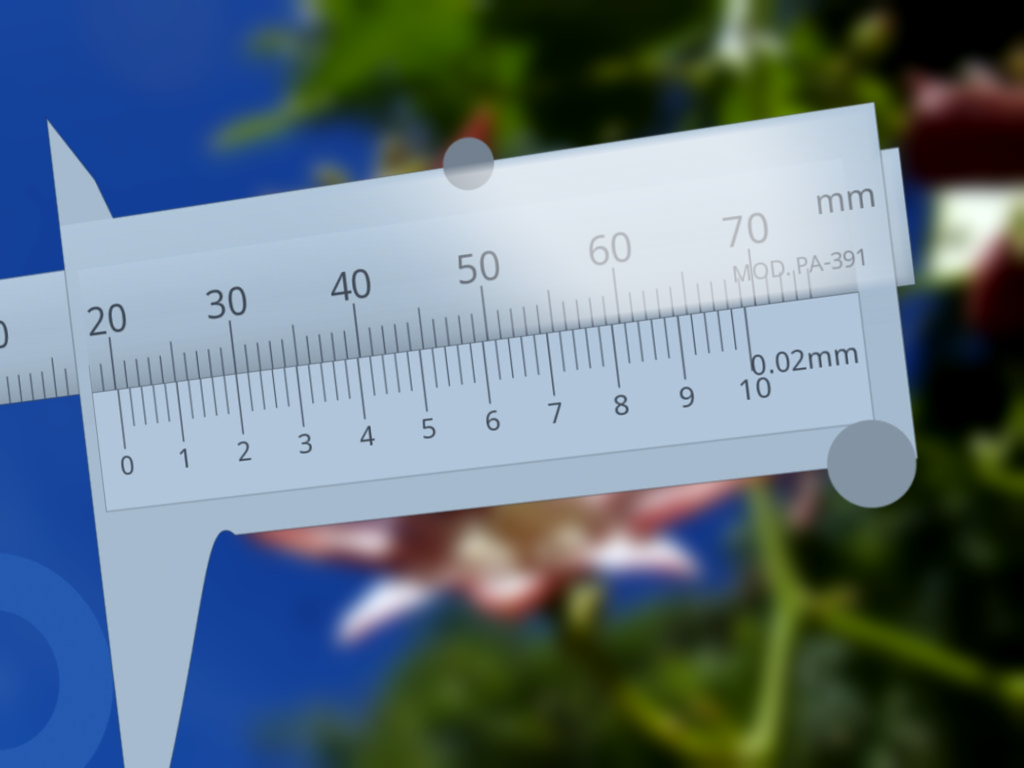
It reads 20.2,mm
